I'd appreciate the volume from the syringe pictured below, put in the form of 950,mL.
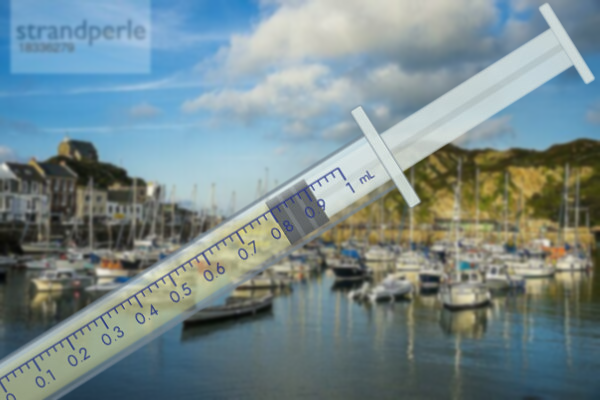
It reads 0.8,mL
